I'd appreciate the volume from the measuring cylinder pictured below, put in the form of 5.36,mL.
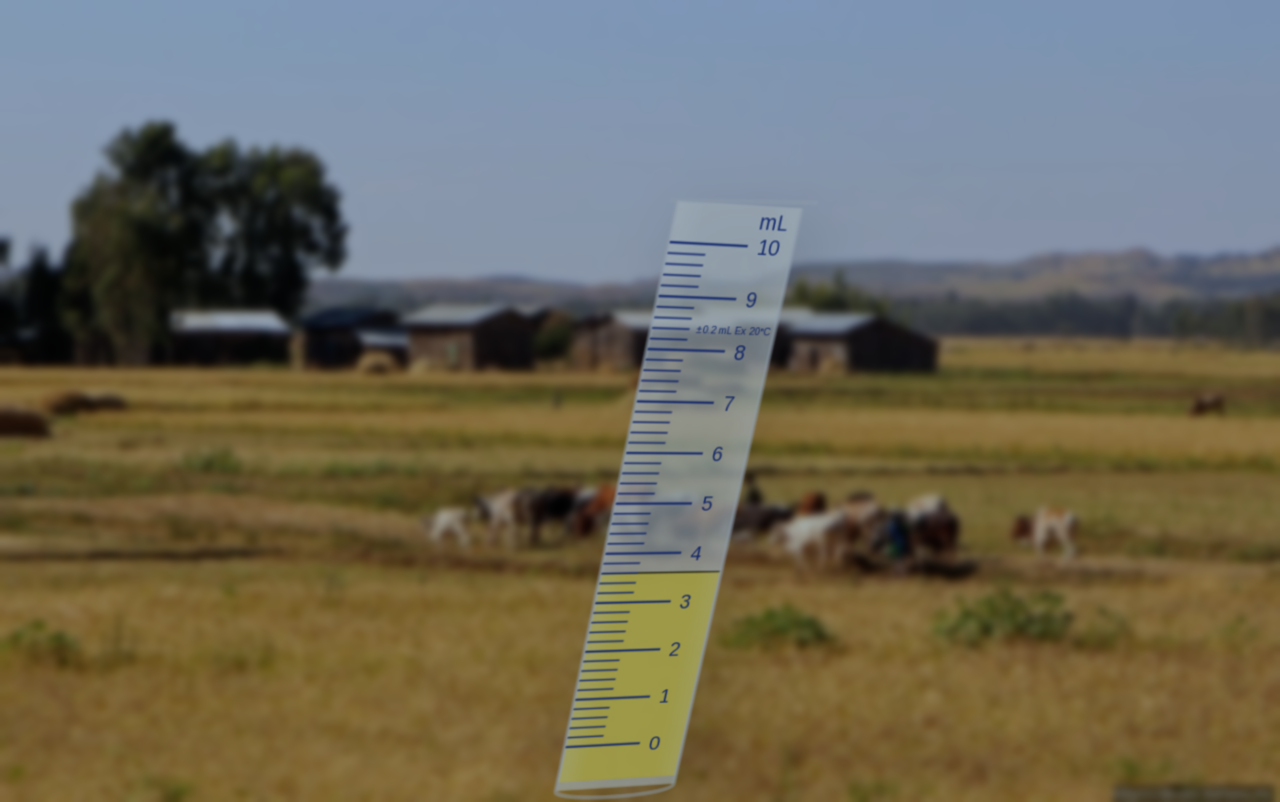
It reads 3.6,mL
